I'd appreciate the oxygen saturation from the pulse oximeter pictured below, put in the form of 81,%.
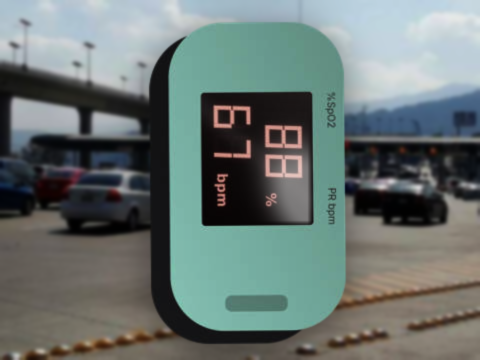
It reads 88,%
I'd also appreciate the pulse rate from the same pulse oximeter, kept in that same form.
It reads 67,bpm
